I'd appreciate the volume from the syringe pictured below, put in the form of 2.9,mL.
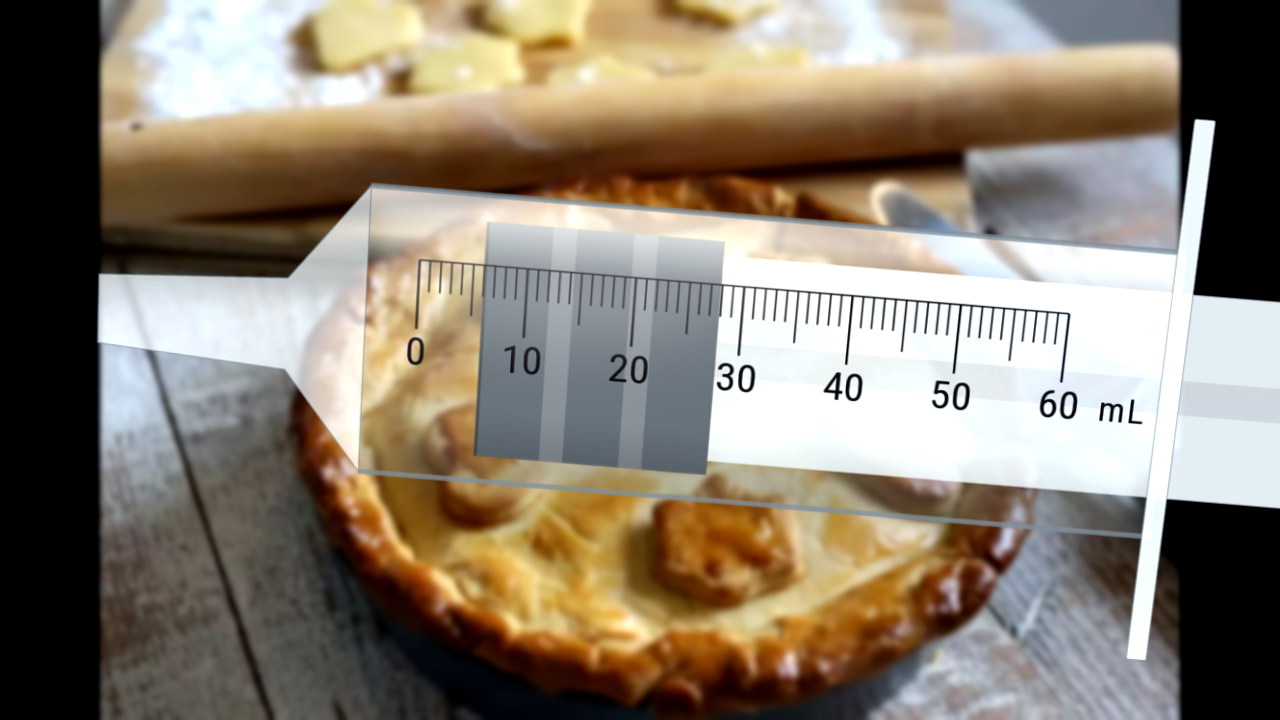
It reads 6,mL
